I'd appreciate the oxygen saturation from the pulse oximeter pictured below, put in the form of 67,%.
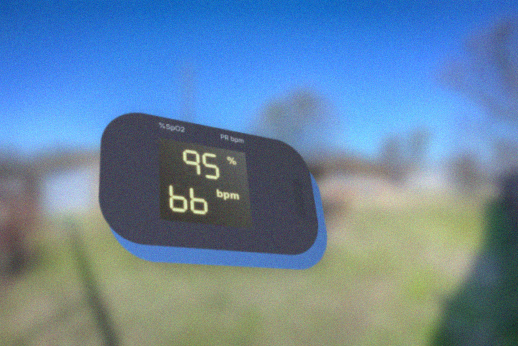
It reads 95,%
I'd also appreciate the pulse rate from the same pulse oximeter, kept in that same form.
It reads 66,bpm
